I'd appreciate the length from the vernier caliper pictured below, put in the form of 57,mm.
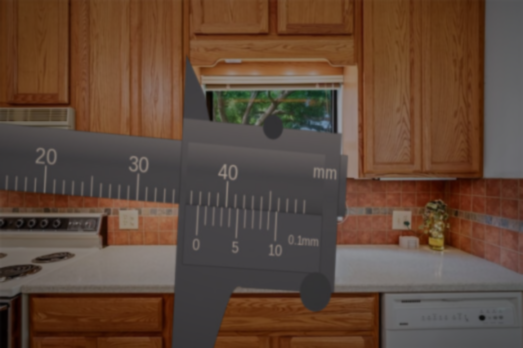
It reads 36.8,mm
